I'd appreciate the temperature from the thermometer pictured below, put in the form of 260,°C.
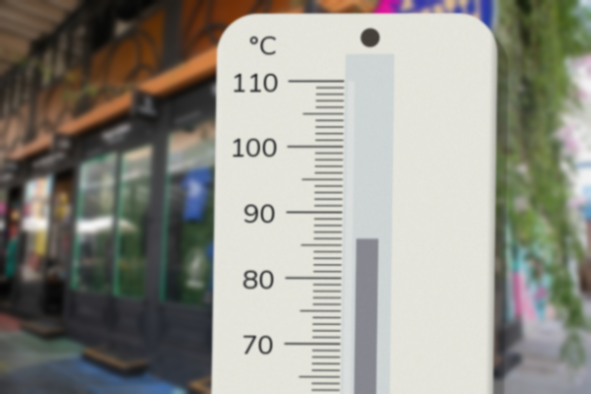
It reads 86,°C
